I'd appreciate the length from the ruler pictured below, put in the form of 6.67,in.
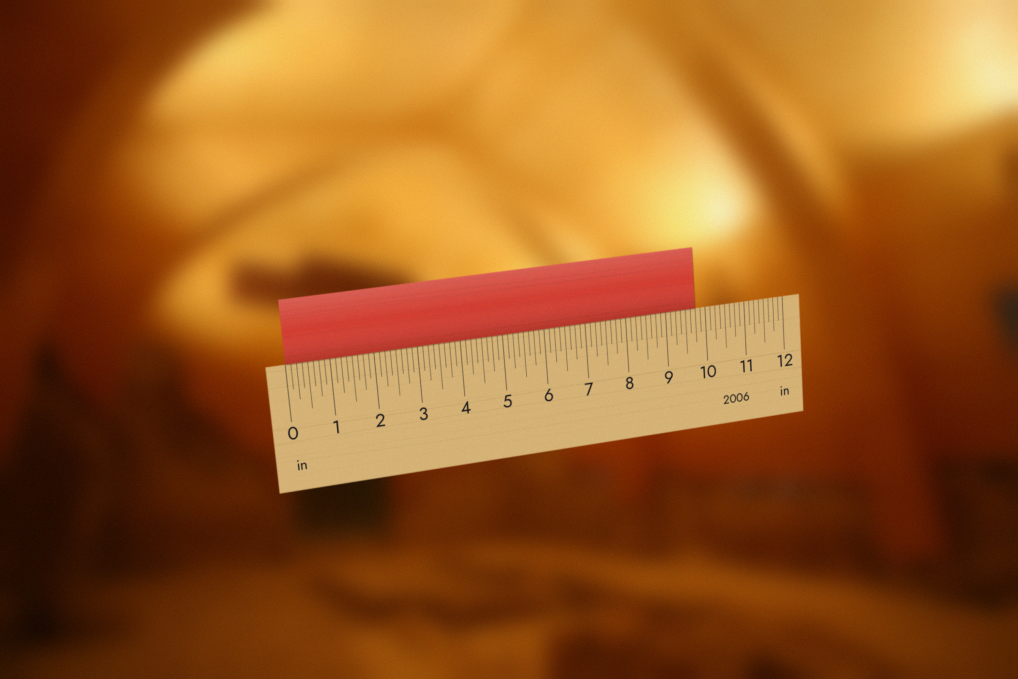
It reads 9.75,in
